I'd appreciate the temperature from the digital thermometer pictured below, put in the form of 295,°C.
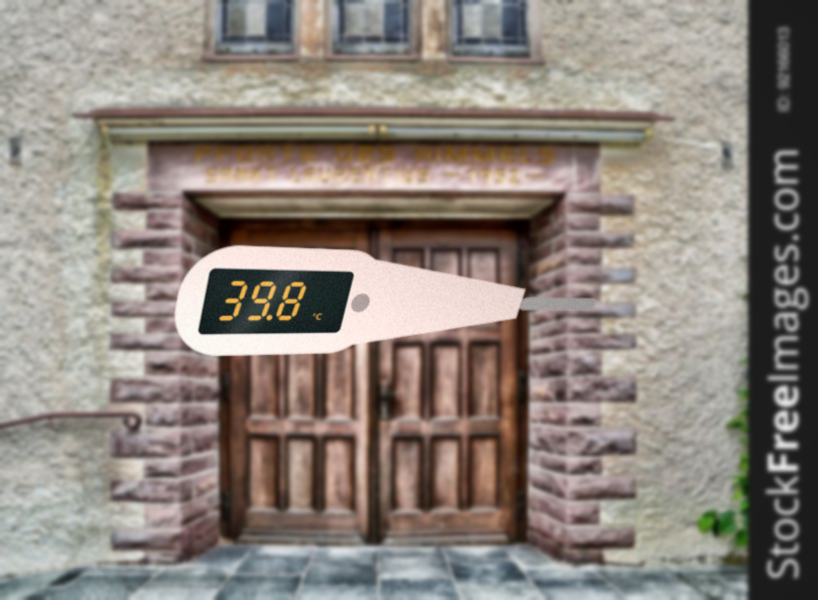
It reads 39.8,°C
